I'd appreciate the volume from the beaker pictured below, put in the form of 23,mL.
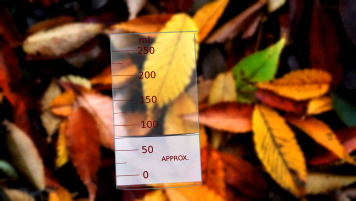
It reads 75,mL
